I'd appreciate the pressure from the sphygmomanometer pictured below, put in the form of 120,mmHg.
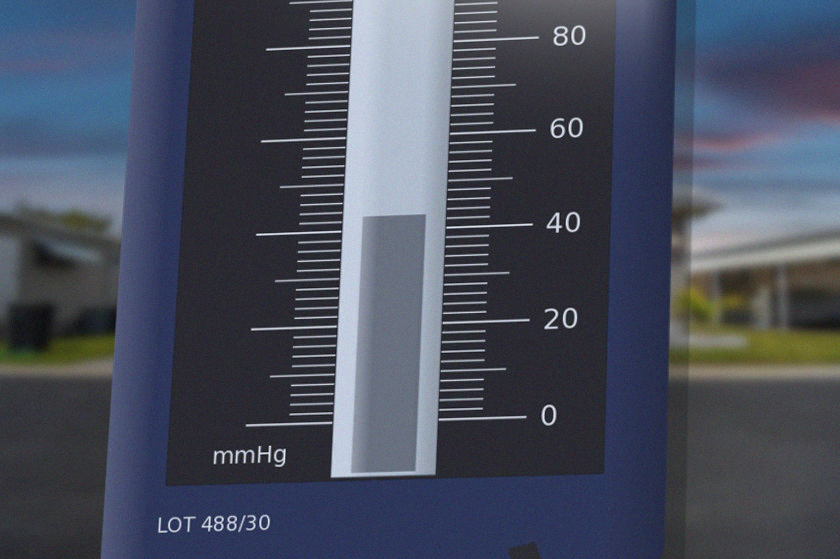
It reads 43,mmHg
